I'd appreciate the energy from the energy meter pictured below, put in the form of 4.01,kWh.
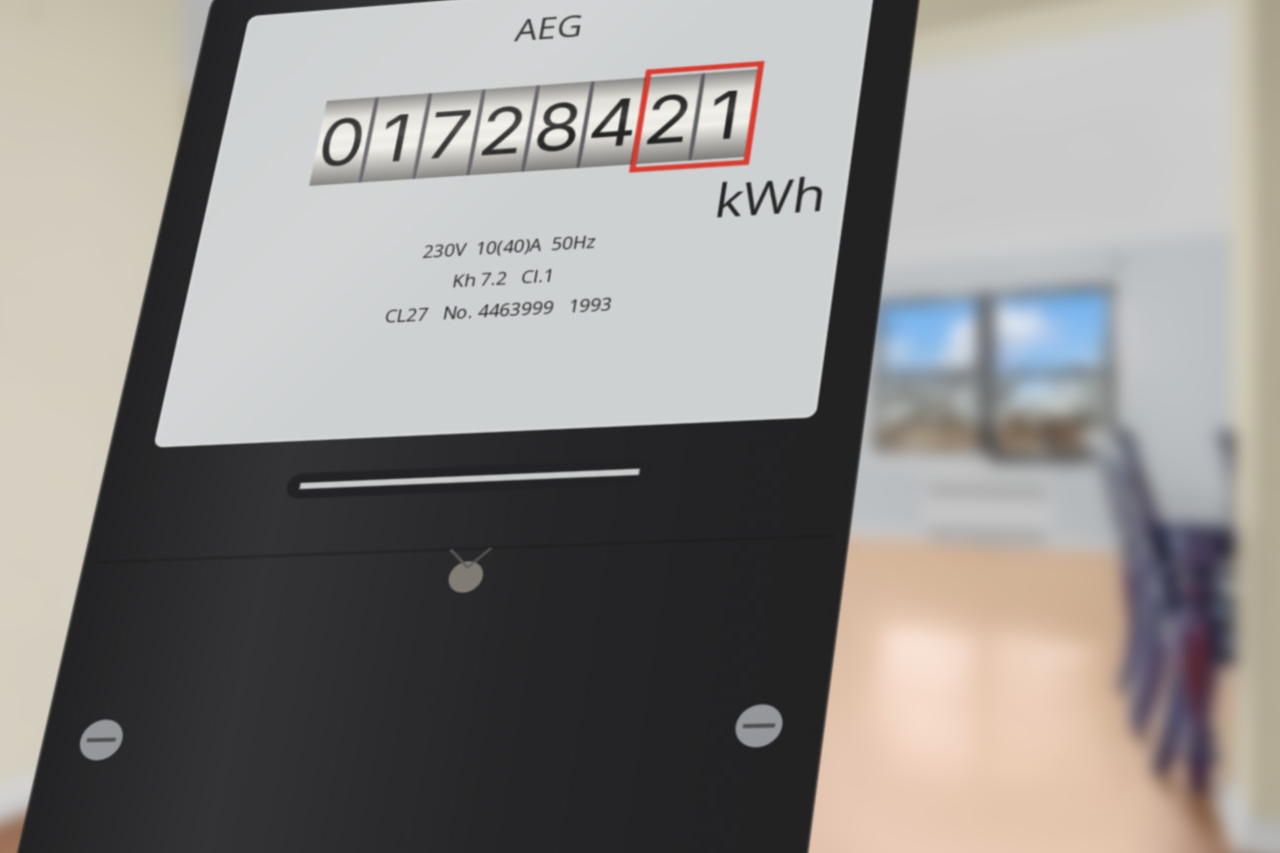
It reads 17284.21,kWh
